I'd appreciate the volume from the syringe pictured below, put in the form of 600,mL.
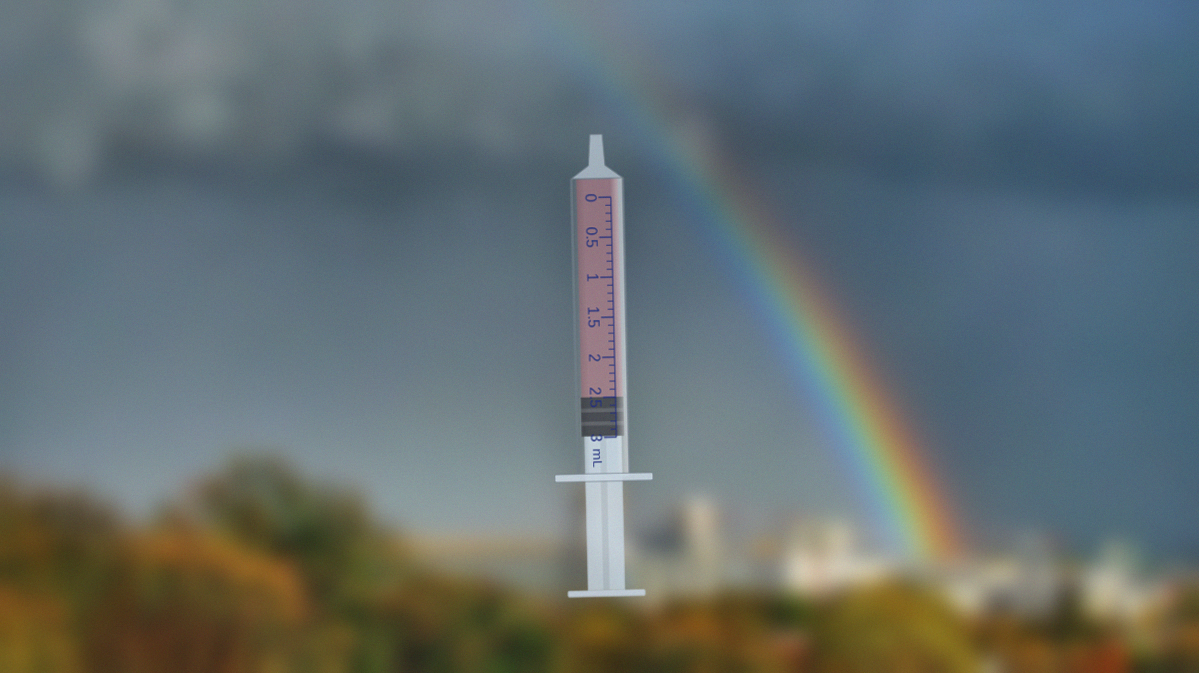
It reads 2.5,mL
